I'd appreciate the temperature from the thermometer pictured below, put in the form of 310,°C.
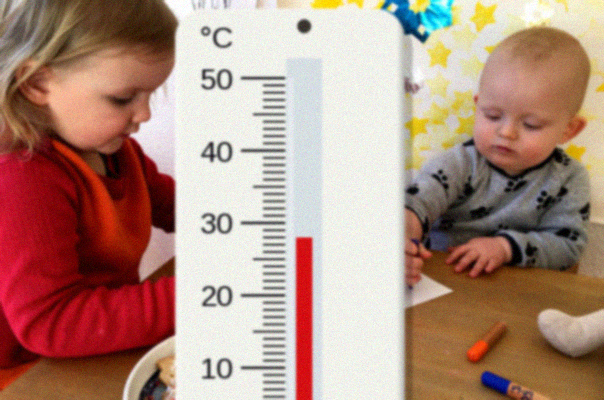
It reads 28,°C
